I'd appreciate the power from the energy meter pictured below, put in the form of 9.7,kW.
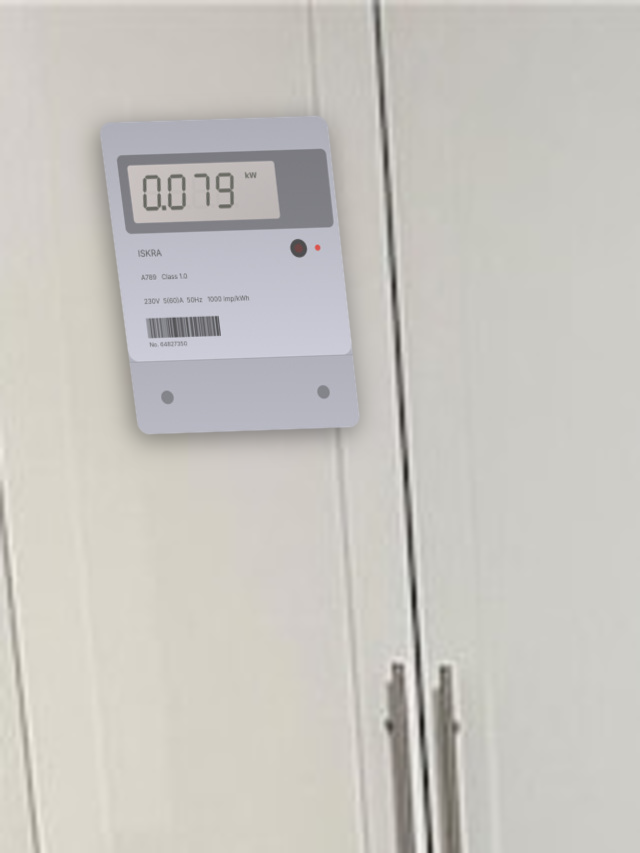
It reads 0.079,kW
